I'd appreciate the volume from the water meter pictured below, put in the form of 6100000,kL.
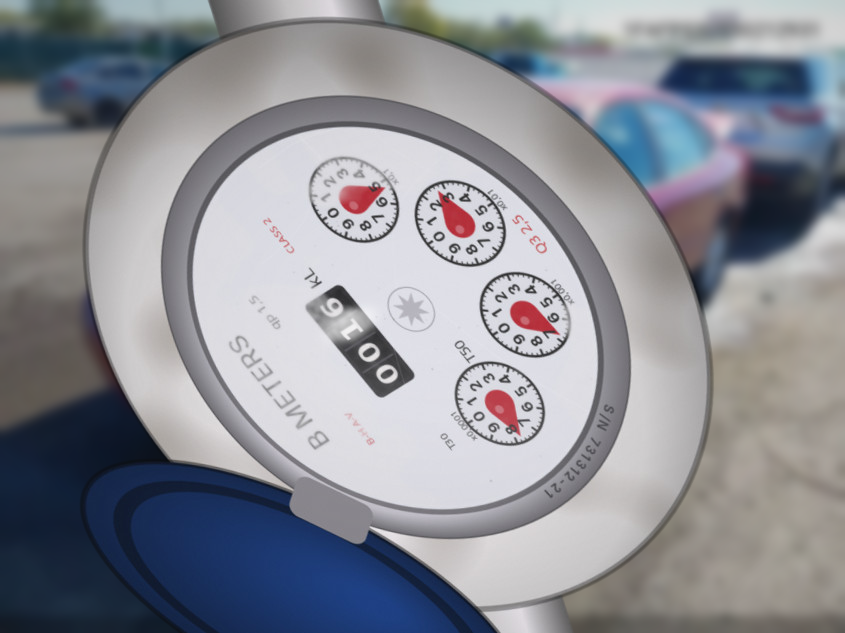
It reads 16.5267,kL
